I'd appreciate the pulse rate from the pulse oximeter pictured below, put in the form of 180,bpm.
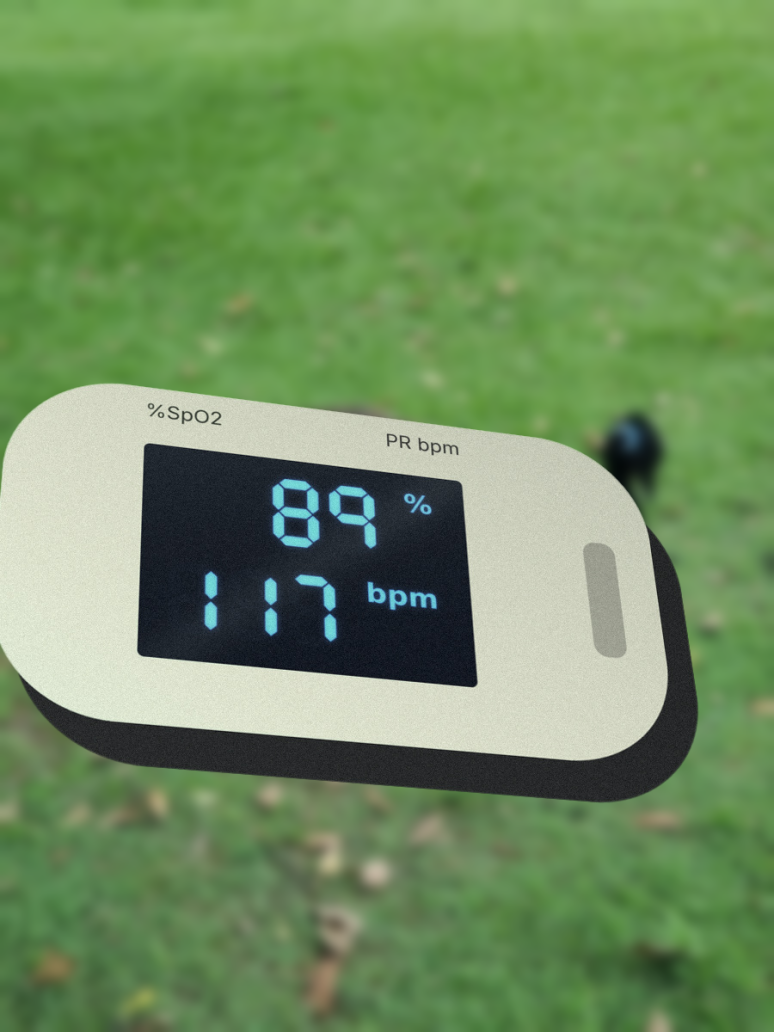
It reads 117,bpm
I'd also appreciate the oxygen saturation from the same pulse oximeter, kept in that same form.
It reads 89,%
